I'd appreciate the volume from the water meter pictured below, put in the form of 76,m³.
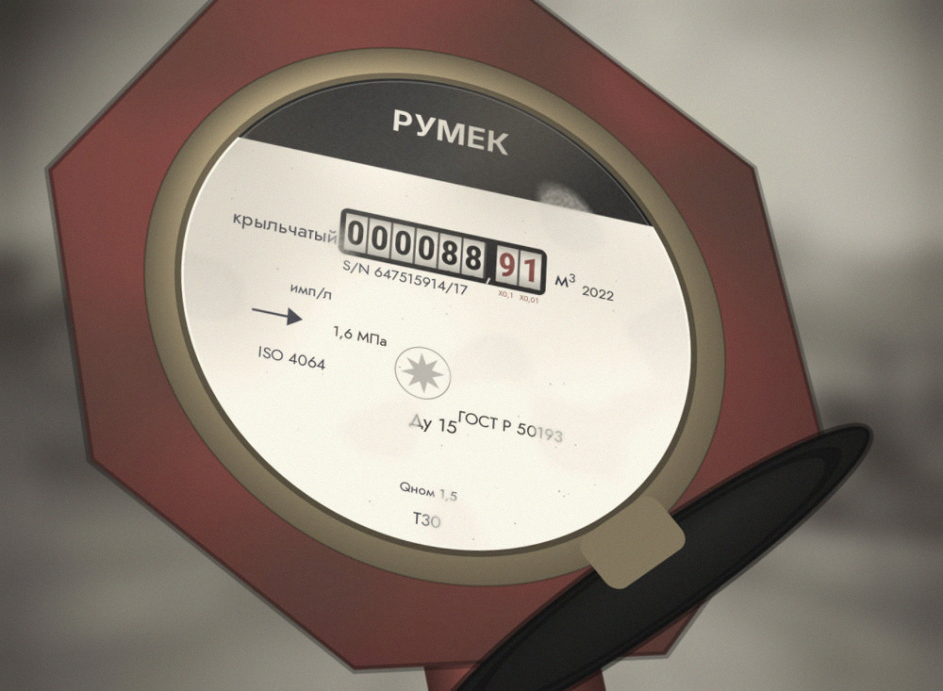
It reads 88.91,m³
